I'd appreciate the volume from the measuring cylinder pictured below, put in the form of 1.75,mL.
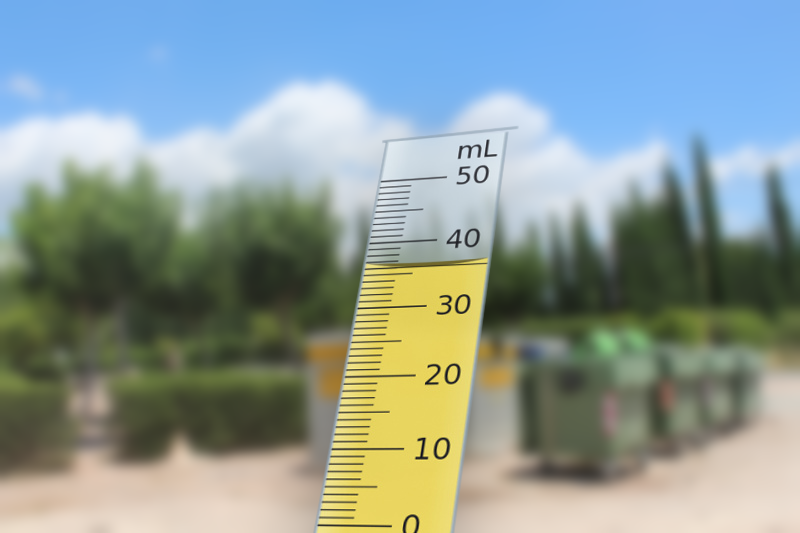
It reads 36,mL
